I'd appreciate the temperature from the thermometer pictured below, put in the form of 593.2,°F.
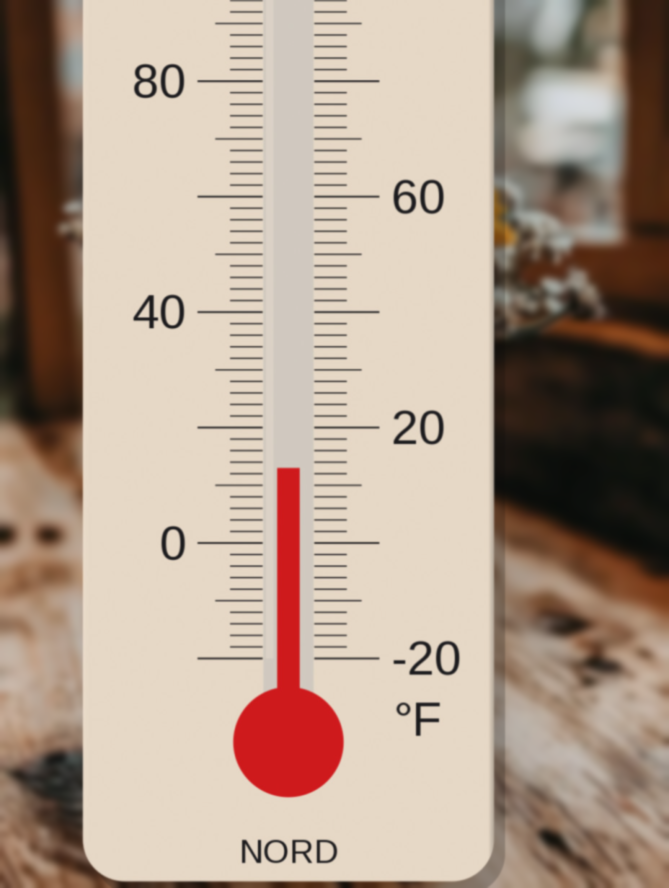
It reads 13,°F
